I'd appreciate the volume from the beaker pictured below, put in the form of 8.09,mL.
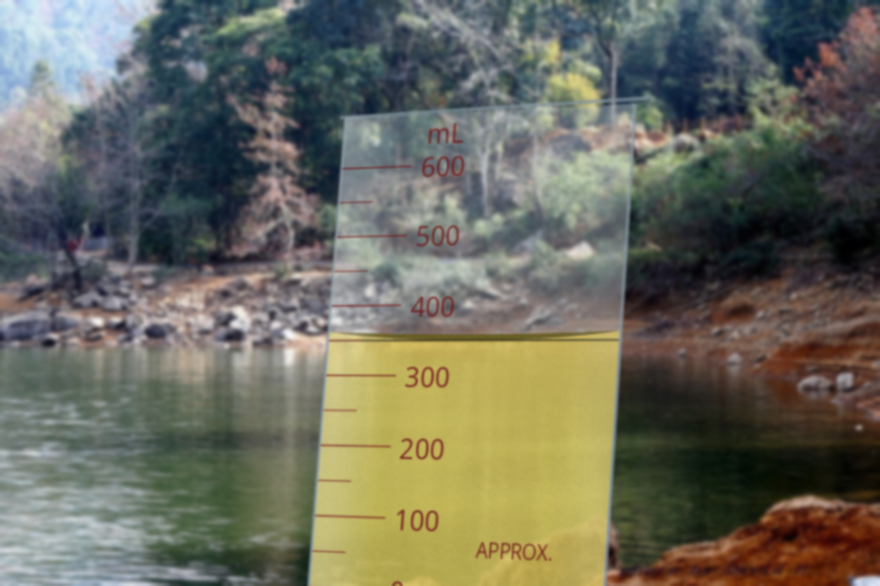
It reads 350,mL
